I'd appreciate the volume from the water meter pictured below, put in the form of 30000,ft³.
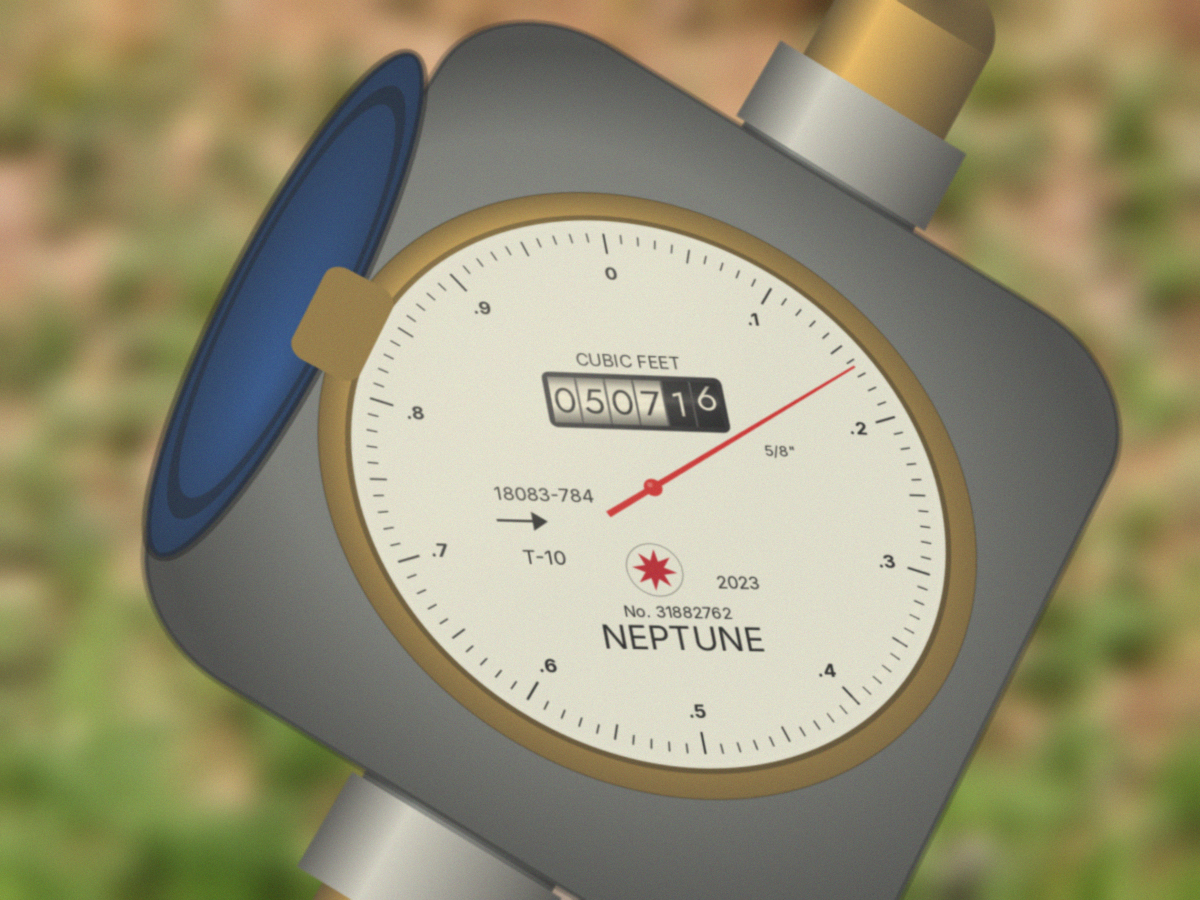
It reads 50716.16,ft³
